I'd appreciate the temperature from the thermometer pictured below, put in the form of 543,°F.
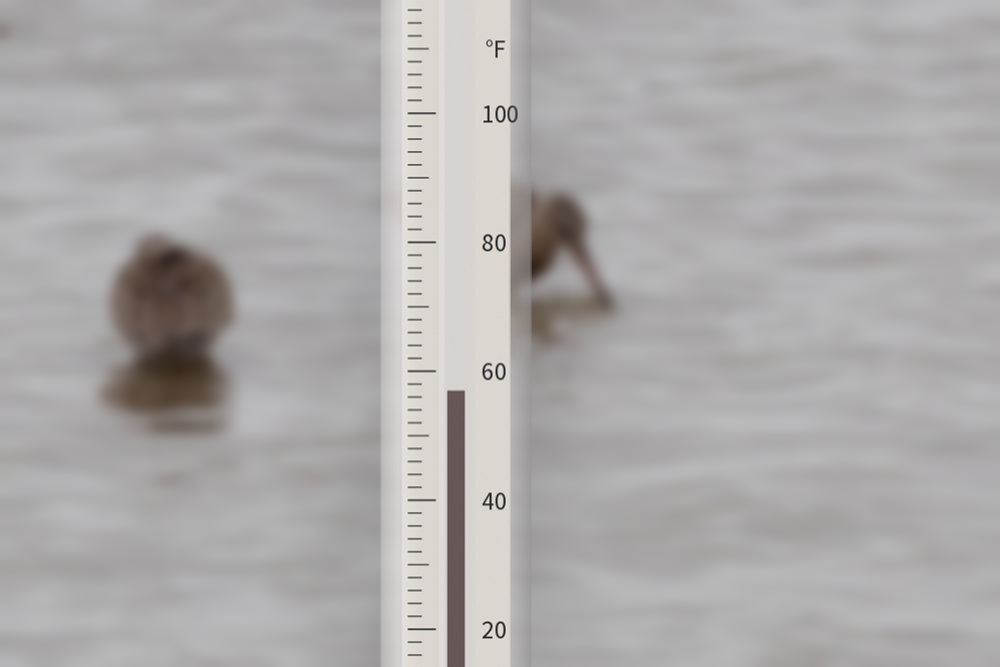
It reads 57,°F
